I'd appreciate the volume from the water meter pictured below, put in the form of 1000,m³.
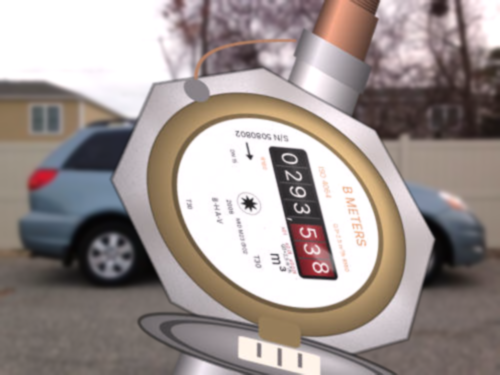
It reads 293.538,m³
